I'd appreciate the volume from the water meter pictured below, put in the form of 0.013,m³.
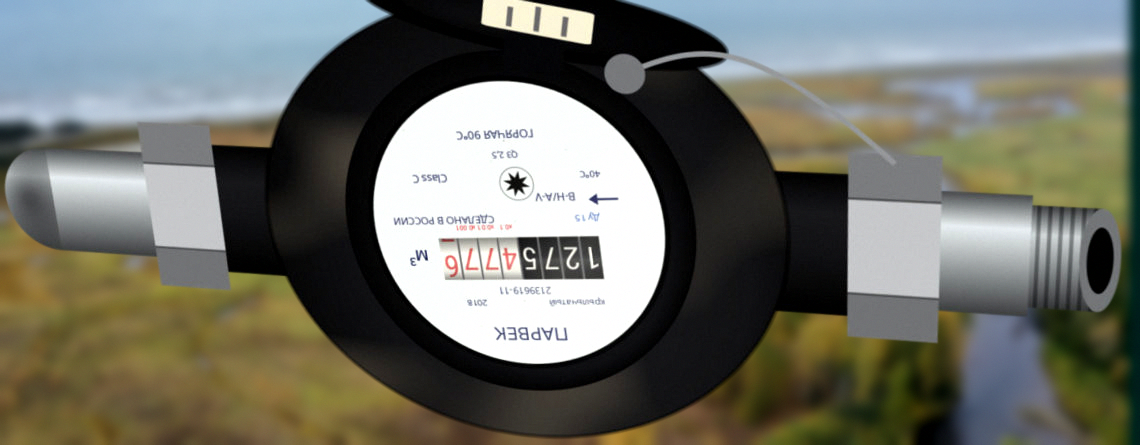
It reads 1275.4776,m³
